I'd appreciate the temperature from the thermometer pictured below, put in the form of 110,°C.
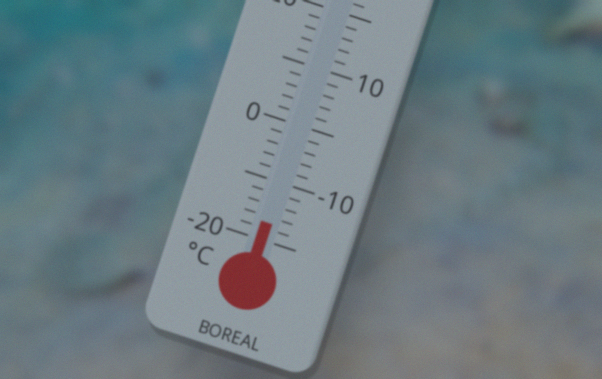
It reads -17,°C
